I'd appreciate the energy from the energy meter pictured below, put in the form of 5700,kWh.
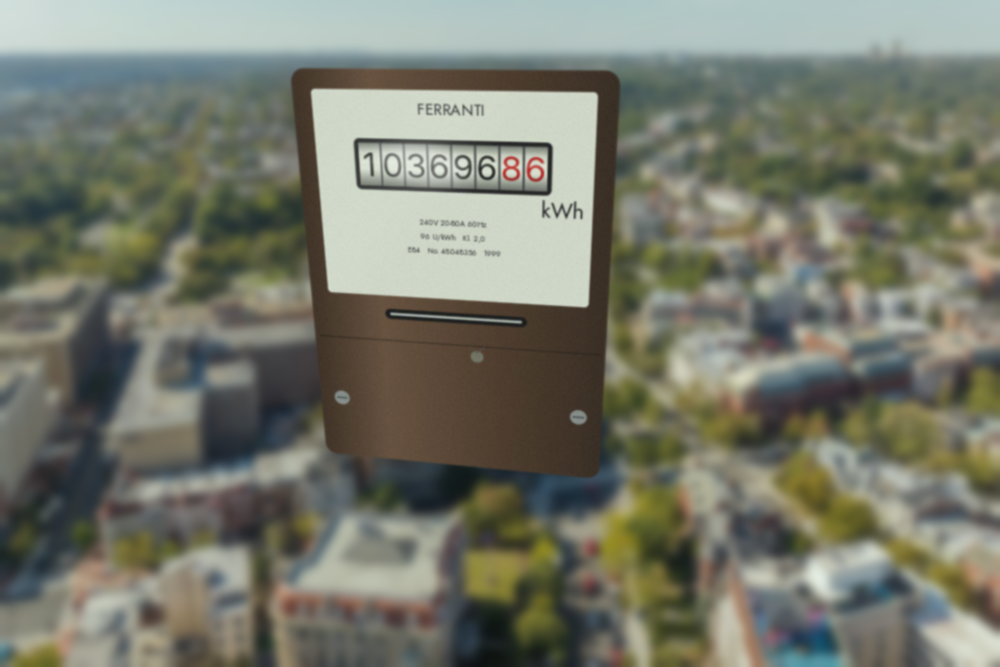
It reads 103696.86,kWh
